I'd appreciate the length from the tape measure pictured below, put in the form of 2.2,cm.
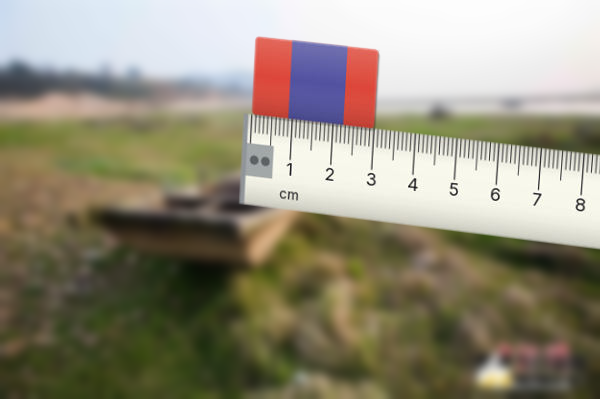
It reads 3,cm
